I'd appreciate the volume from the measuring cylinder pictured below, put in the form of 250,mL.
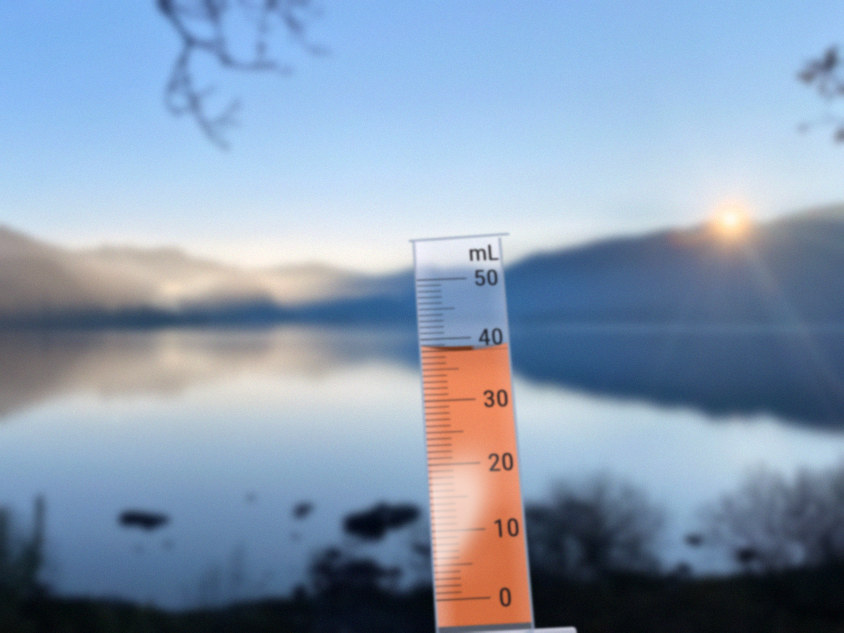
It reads 38,mL
